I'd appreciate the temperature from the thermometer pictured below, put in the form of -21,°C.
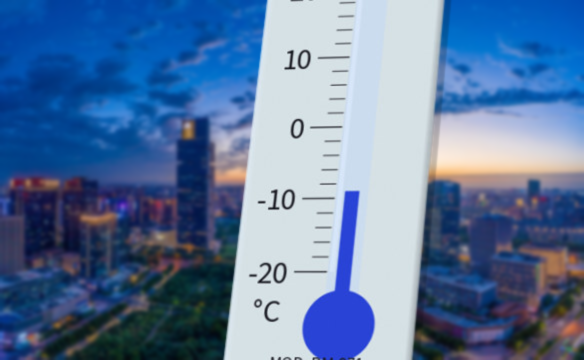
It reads -9,°C
